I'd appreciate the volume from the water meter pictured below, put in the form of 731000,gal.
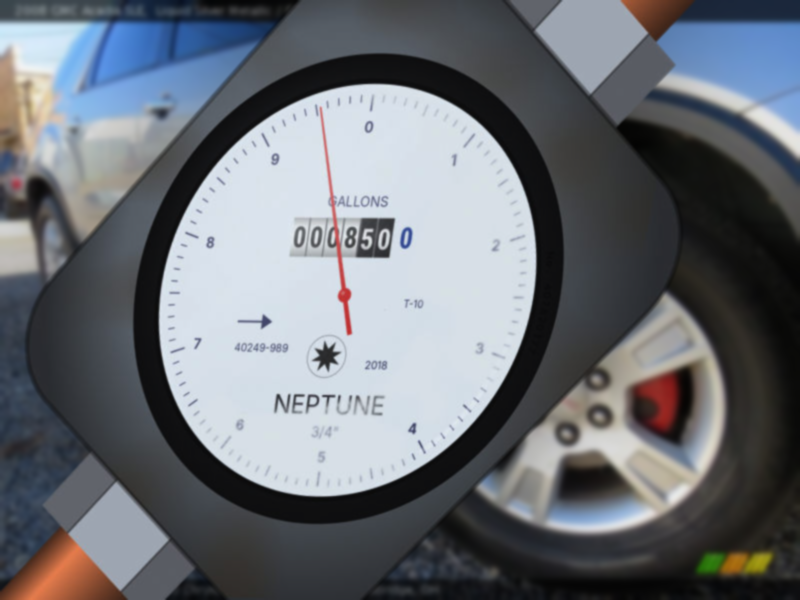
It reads 8499.5,gal
